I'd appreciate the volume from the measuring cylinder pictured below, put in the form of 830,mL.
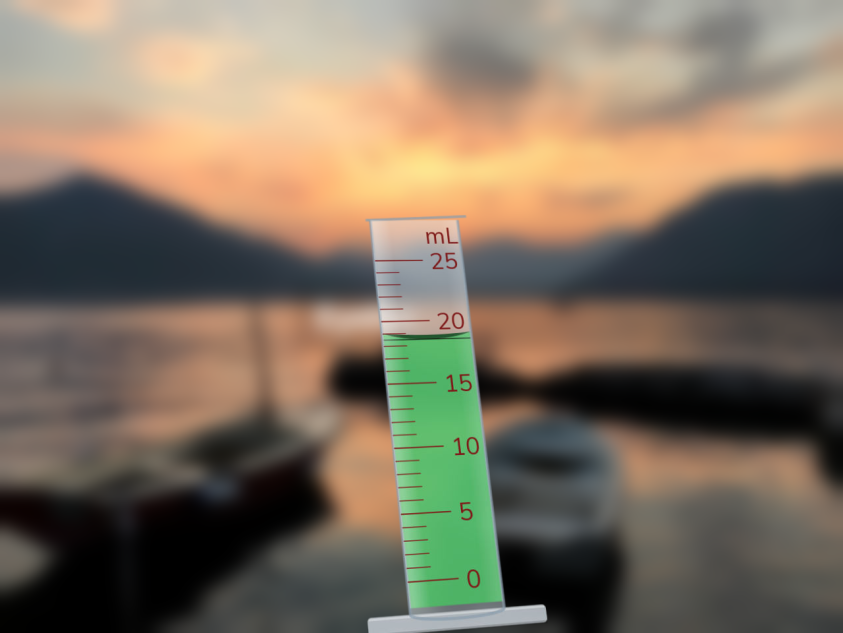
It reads 18.5,mL
